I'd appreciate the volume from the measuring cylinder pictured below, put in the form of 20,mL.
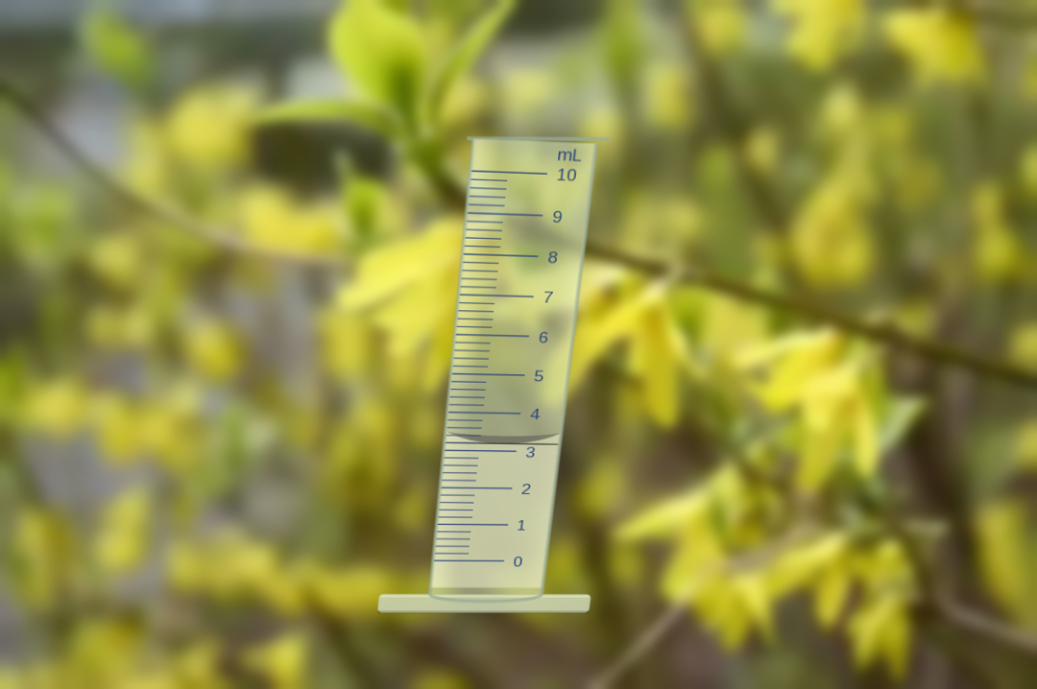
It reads 3.2,mL
